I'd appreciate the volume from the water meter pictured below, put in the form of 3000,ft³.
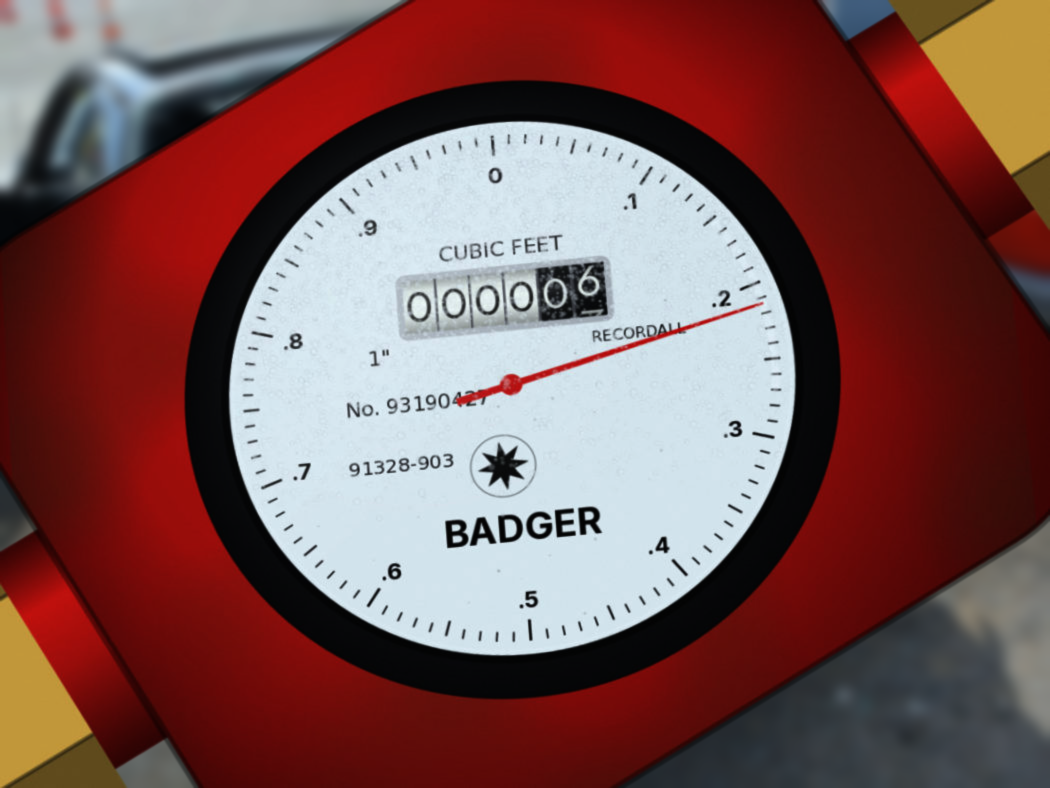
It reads 6.21,ft³
